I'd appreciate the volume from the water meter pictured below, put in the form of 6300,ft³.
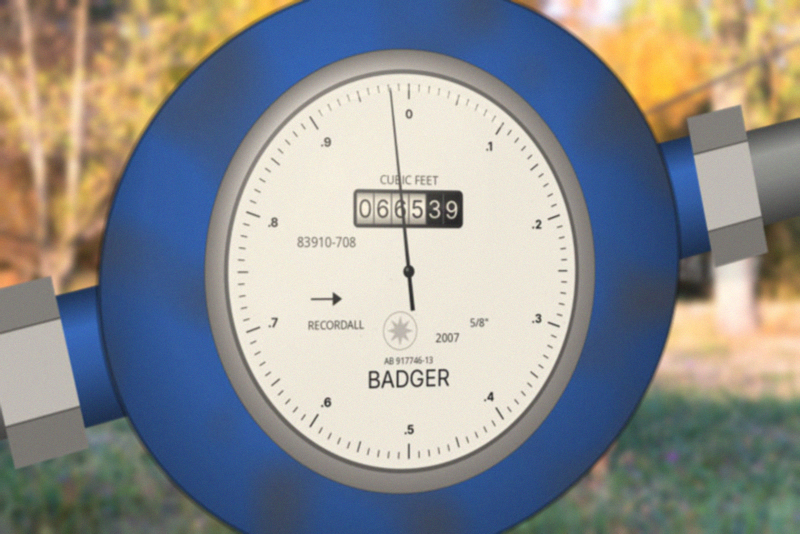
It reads 66538.98,ft³
